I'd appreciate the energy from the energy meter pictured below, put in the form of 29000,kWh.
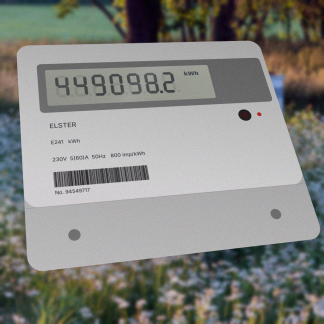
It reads 449098.2,kWh
